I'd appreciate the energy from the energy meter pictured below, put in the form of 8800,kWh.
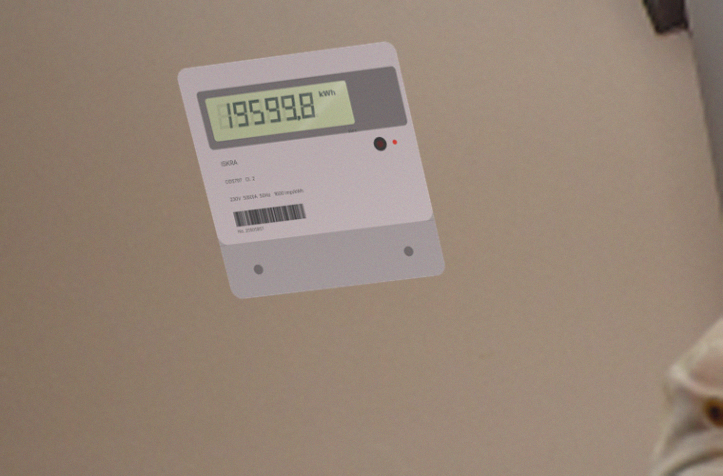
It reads 19599.8,kWh
